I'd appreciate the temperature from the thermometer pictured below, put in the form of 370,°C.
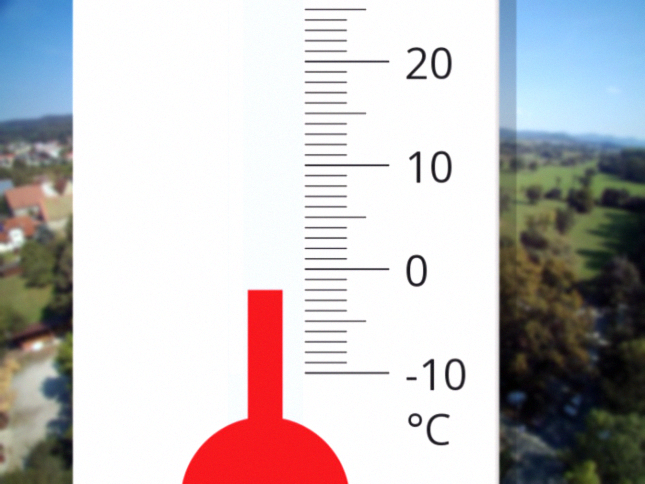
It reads -2,°C
